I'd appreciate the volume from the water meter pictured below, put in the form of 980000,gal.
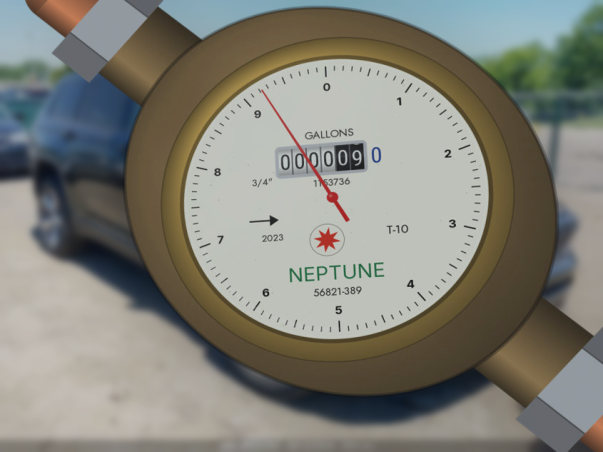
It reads 89.2,gal
